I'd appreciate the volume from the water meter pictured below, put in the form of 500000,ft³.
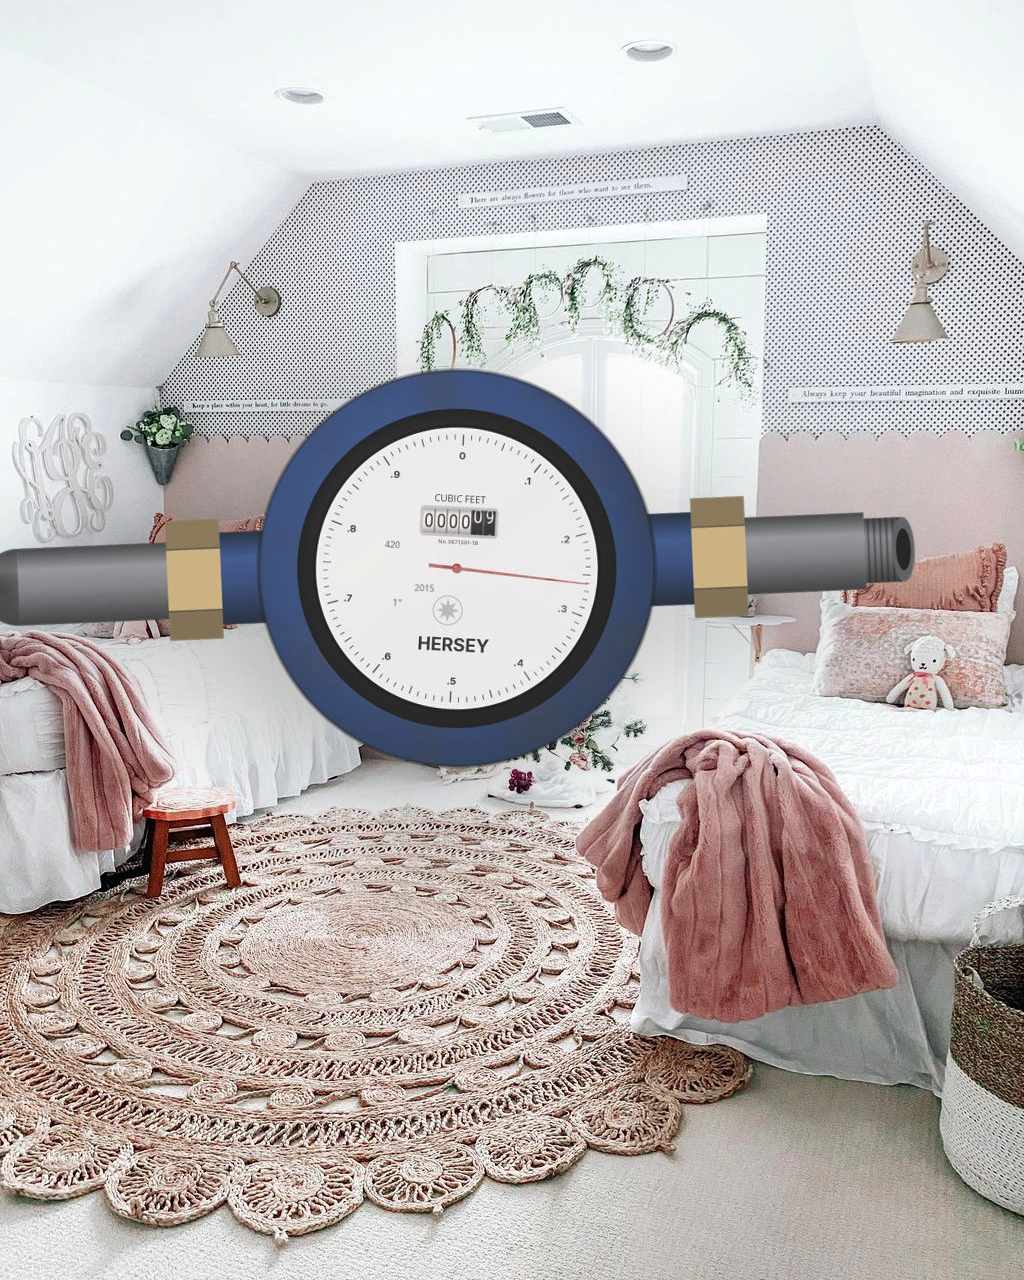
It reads 9.26,ft³
